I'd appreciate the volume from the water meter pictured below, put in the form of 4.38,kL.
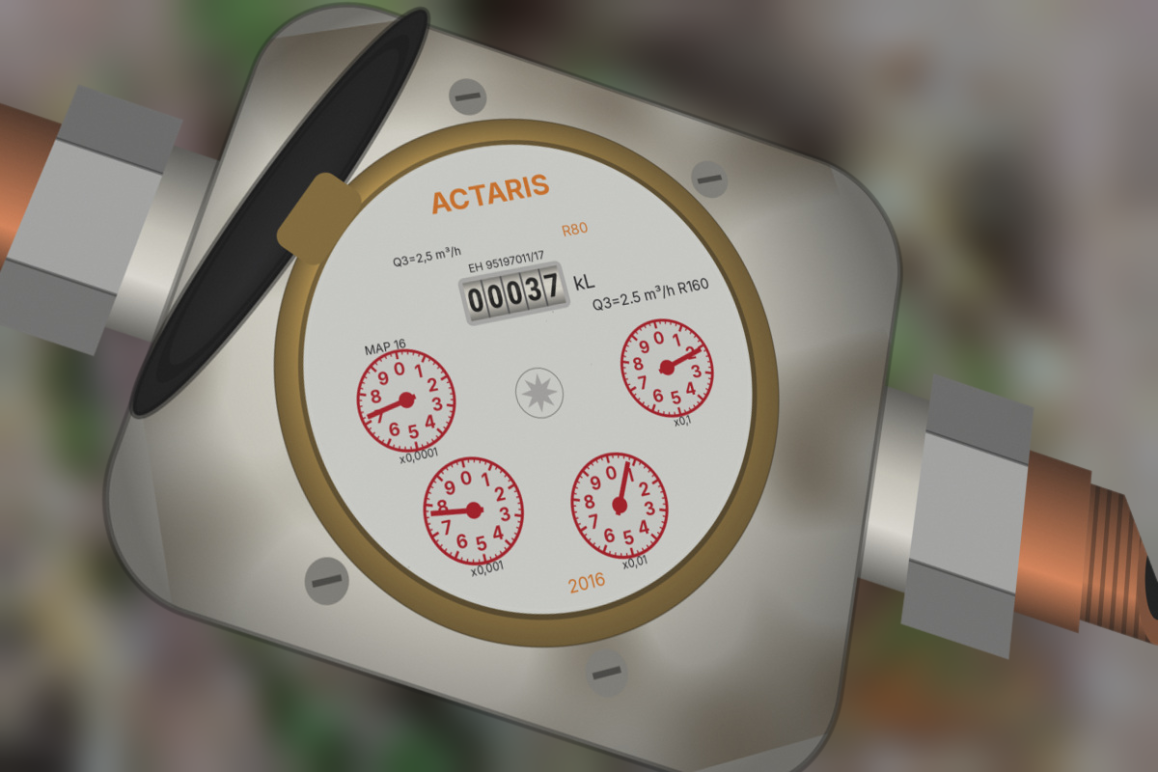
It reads 37.2077,kL
